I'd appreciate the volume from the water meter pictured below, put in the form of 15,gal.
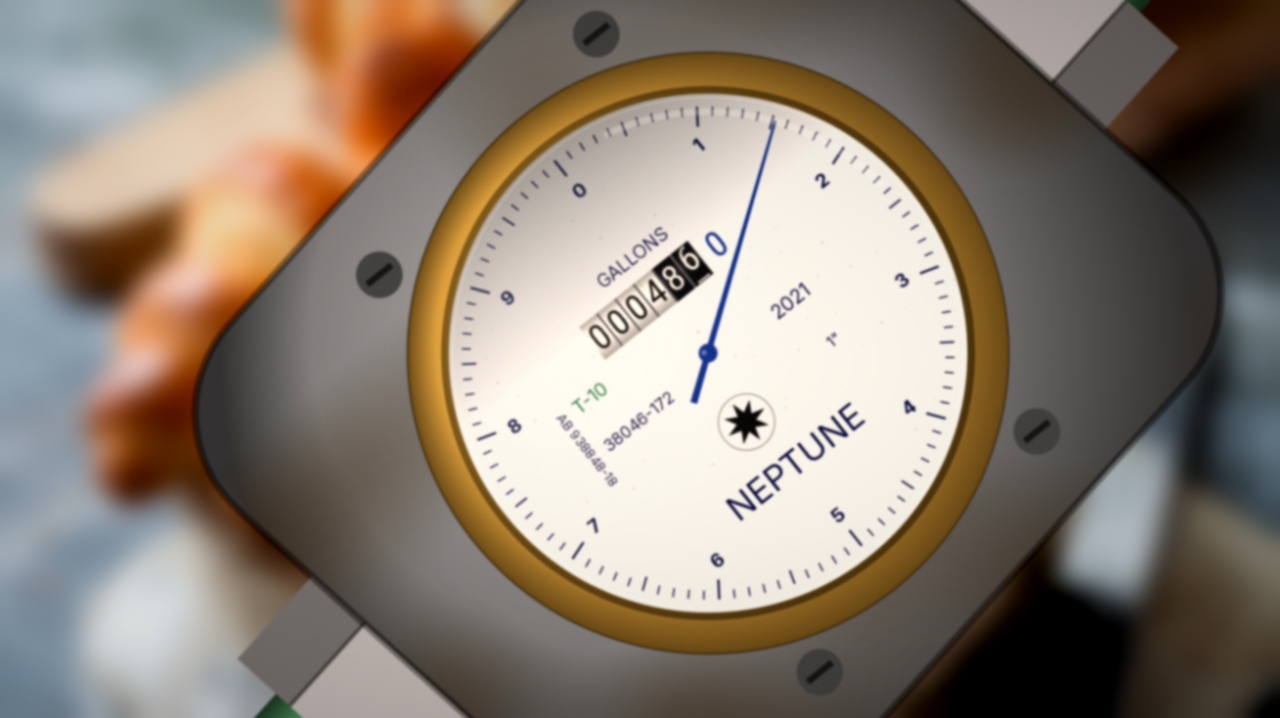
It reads 4861.5,gal
